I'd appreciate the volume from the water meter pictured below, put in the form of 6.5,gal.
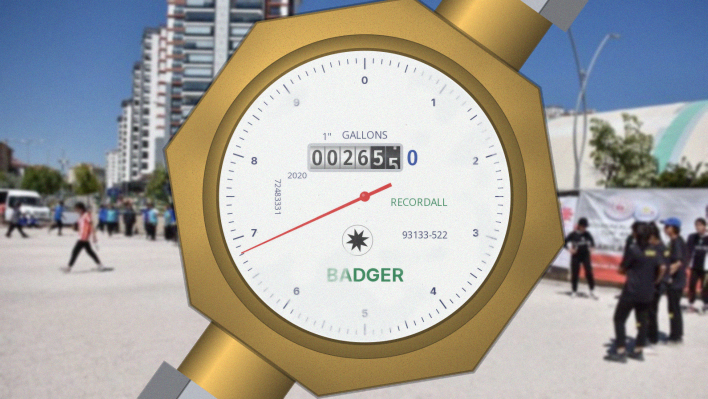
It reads 26546.8,gal
